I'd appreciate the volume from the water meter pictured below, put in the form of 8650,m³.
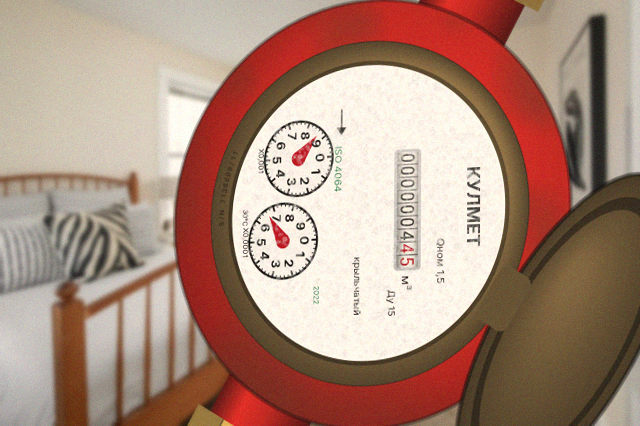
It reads 4.4586,m³
